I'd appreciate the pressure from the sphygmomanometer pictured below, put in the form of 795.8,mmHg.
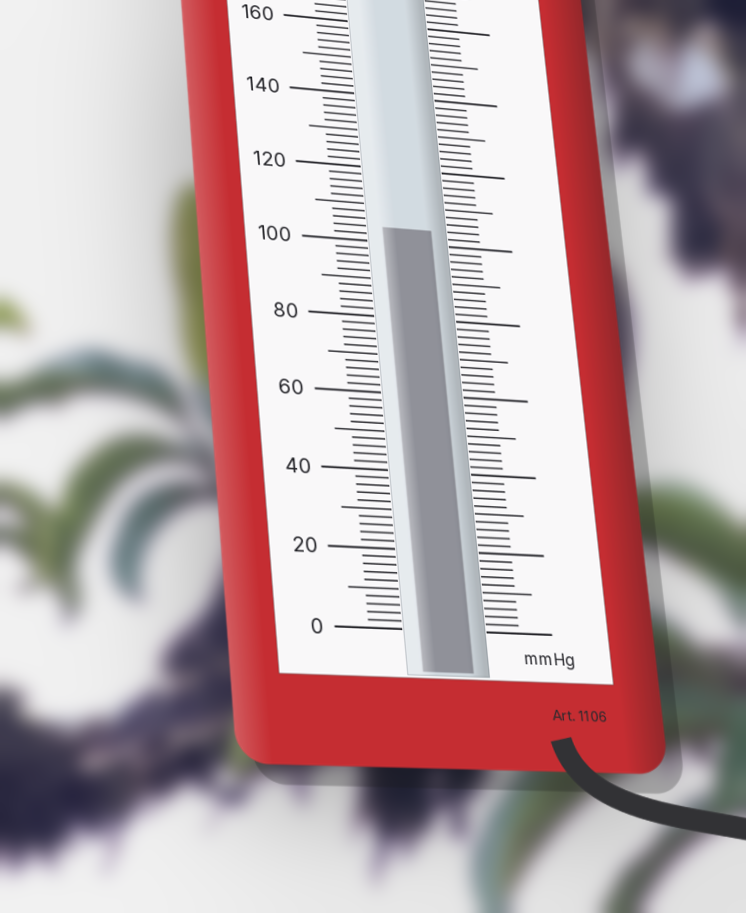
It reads 104,mmHg
